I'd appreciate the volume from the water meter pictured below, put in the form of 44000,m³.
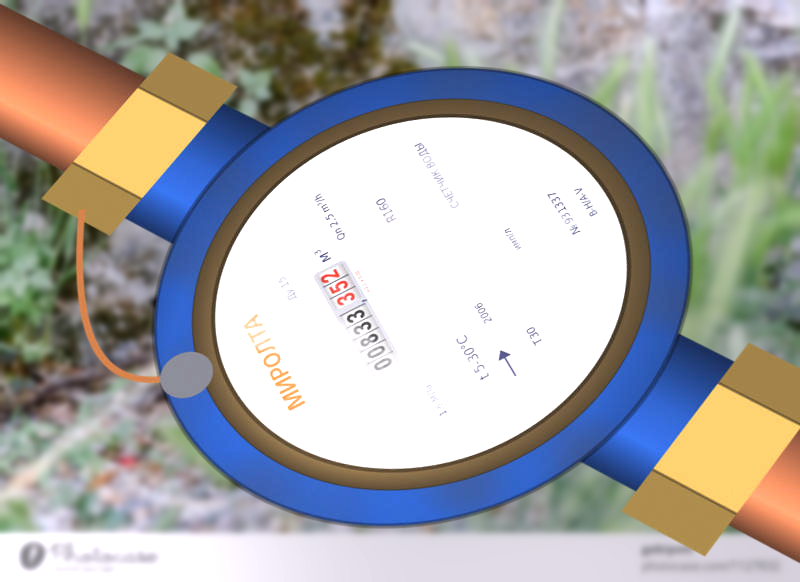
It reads 833.352,m³
